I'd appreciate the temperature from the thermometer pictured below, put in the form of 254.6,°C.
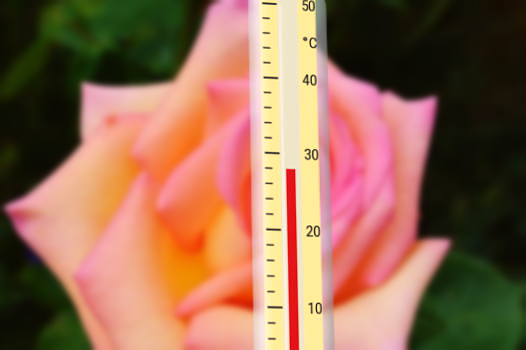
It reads 28,°C
